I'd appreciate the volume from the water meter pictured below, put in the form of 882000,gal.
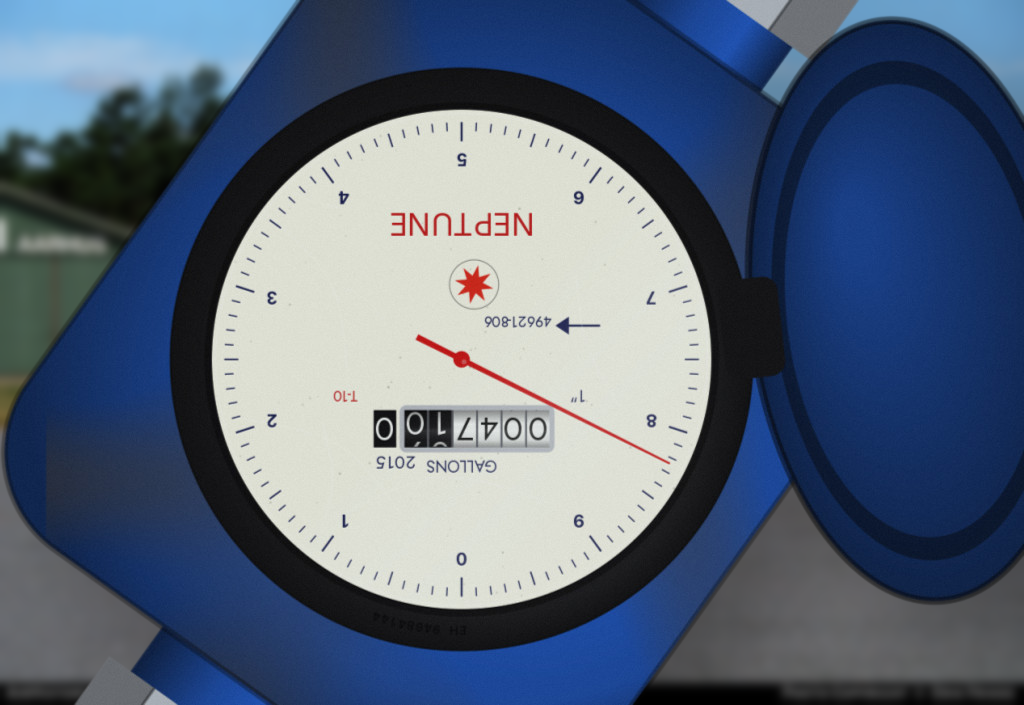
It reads 47098.2,gal
